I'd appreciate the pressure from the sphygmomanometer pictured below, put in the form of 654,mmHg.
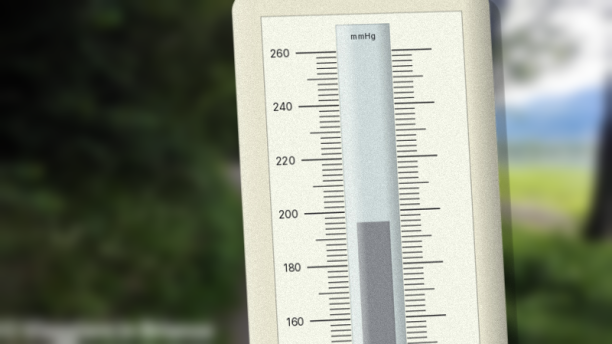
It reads 196,mmHg
